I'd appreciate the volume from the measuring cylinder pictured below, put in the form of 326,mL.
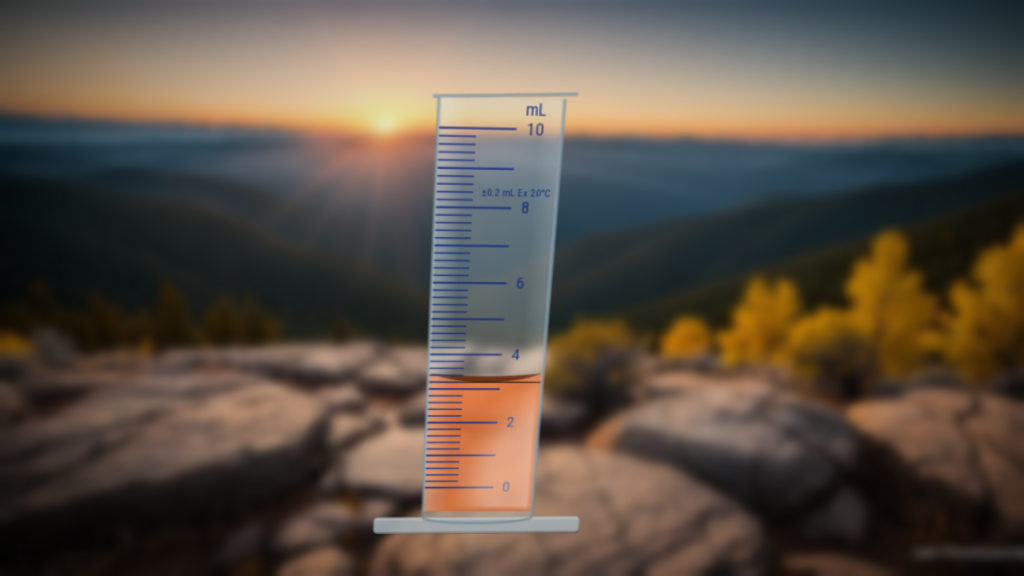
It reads 3.2,mL
